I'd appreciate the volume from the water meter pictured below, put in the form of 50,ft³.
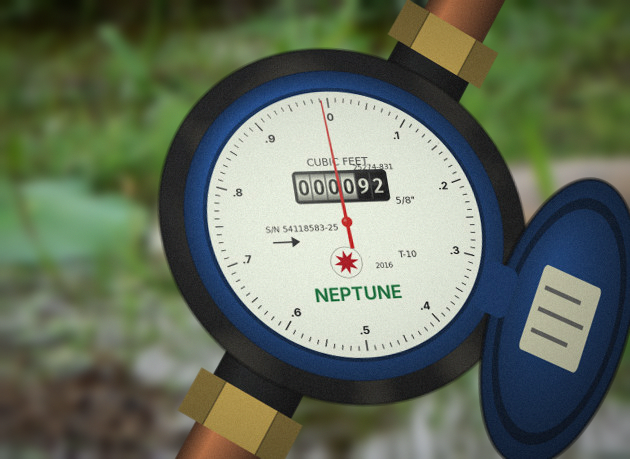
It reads 91.99,ft³
